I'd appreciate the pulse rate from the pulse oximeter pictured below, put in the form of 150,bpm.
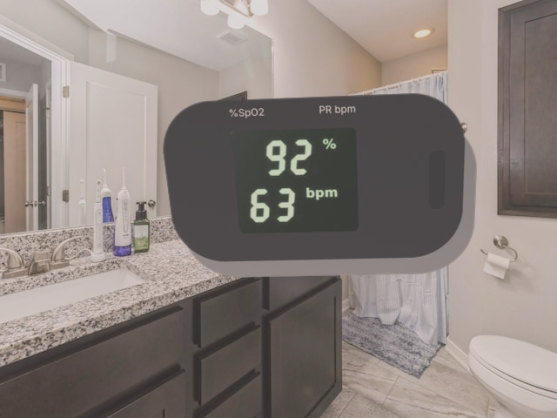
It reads 63,bpm
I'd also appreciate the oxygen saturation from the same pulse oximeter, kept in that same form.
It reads 92,%
